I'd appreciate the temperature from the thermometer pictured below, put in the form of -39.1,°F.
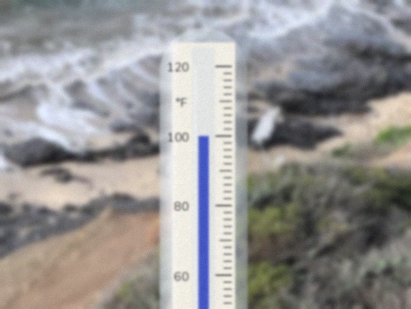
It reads 100,°F
